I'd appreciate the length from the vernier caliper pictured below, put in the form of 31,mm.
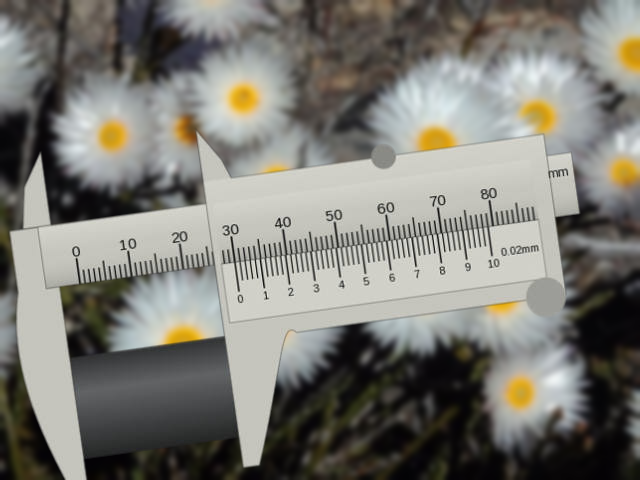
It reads 30.0,mm
